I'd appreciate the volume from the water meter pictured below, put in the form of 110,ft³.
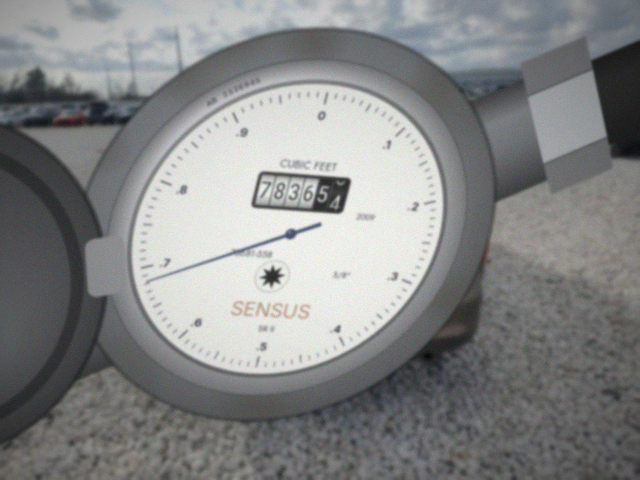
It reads 783653.68,ft³
